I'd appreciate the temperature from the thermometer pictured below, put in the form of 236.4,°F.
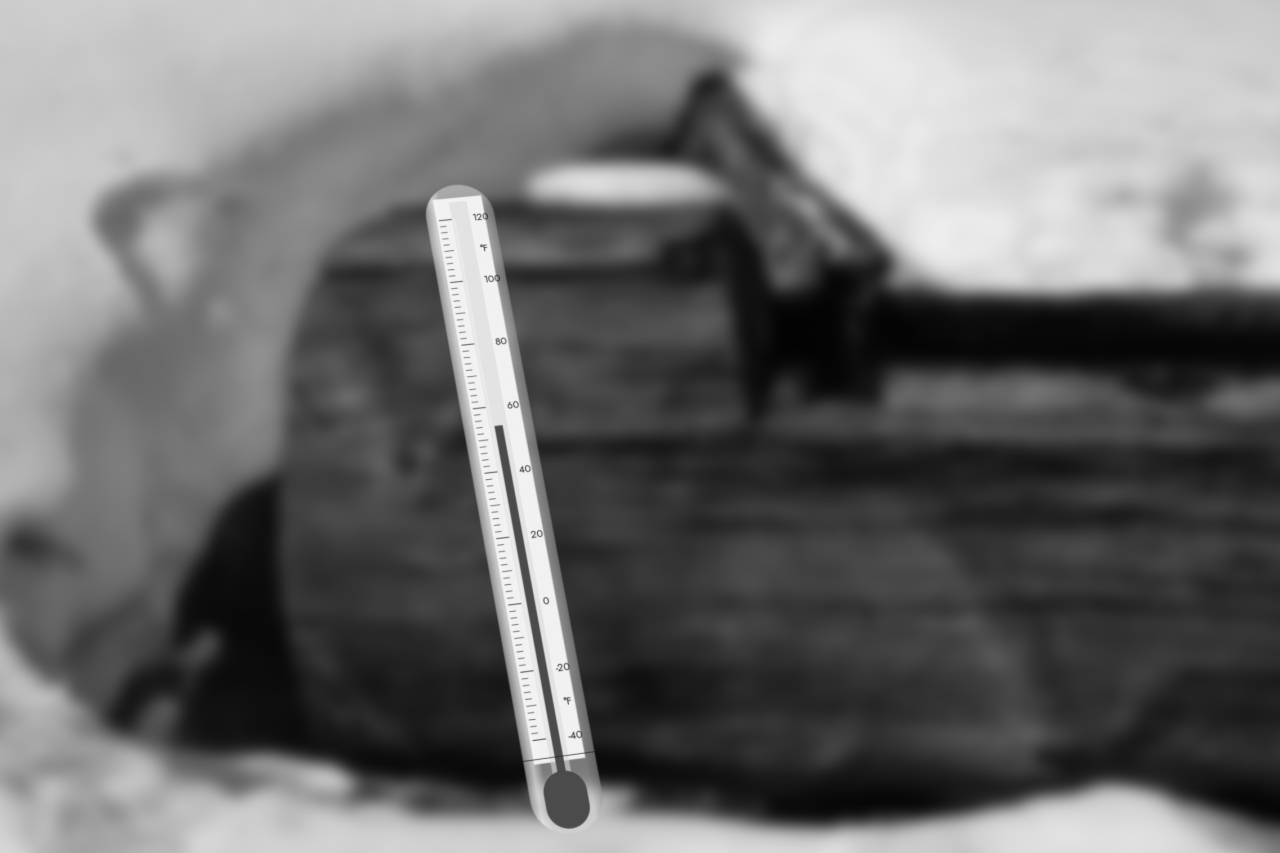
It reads 54,°F
